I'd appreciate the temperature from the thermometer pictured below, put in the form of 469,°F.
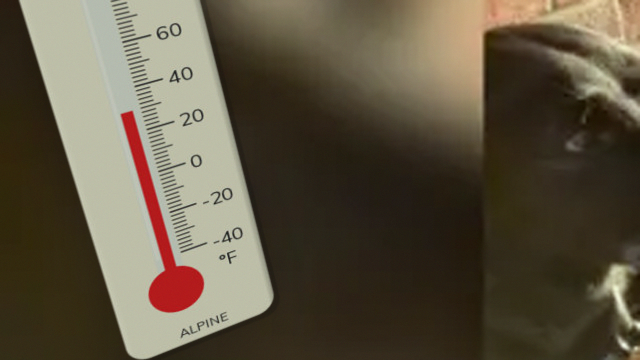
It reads 30,°F
